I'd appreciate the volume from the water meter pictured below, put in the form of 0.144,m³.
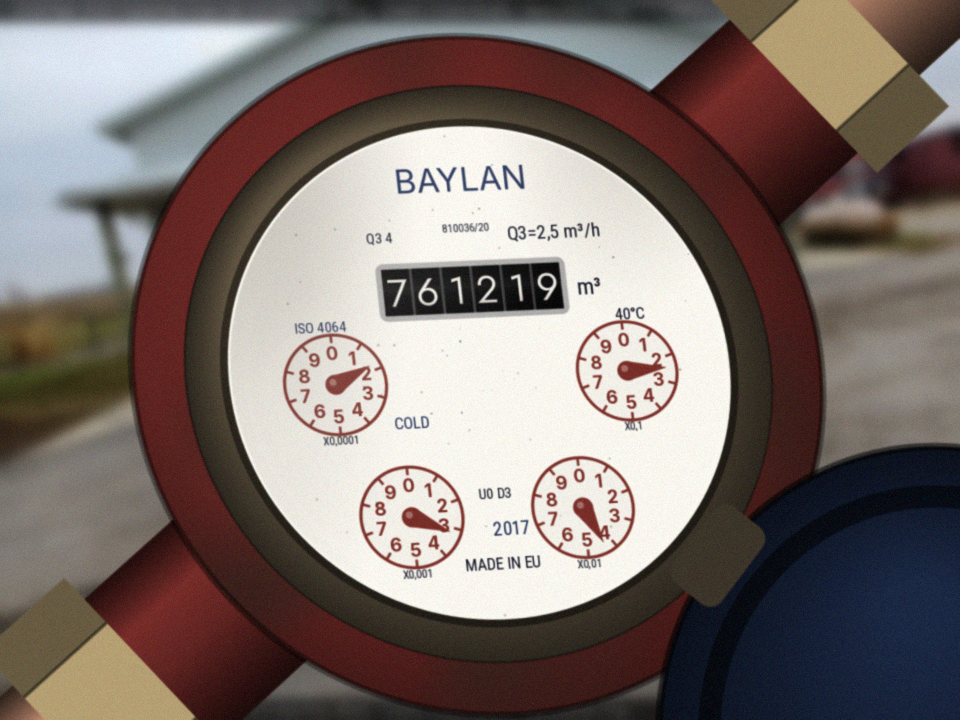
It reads 761219.2431,m³
